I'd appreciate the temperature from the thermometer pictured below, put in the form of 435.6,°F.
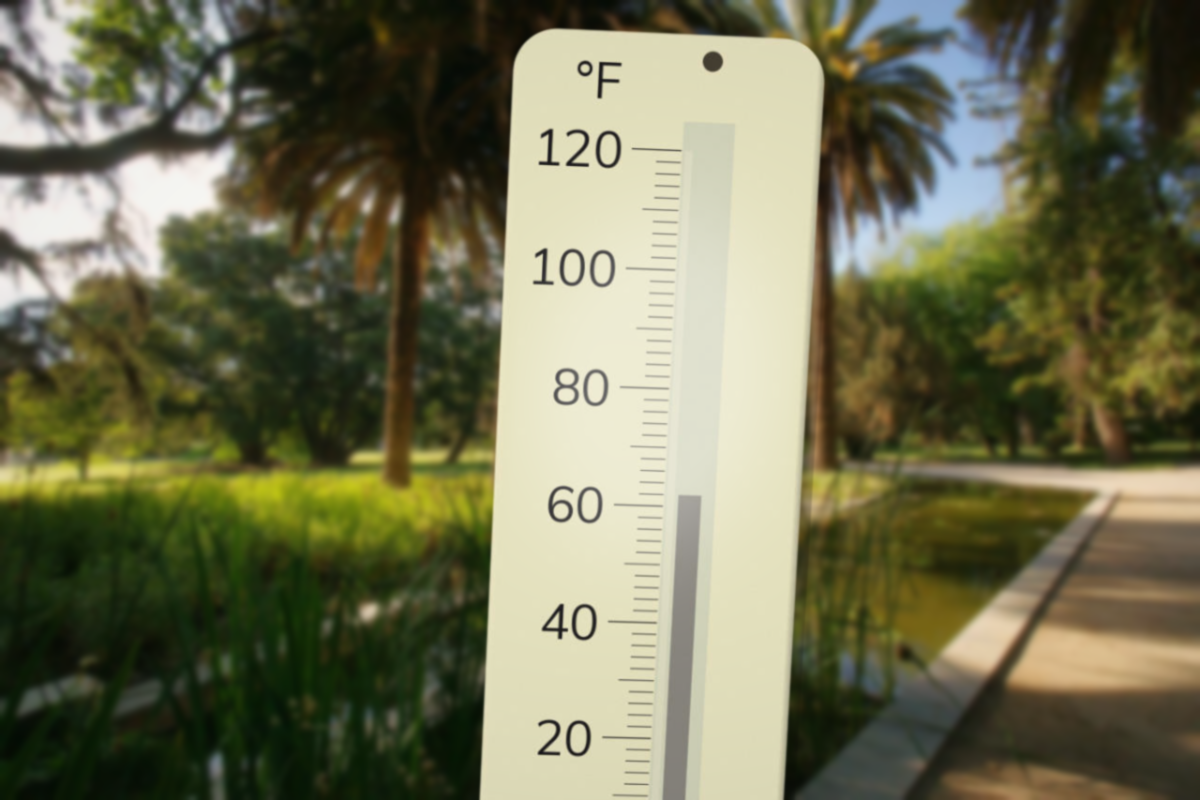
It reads 62,°F
